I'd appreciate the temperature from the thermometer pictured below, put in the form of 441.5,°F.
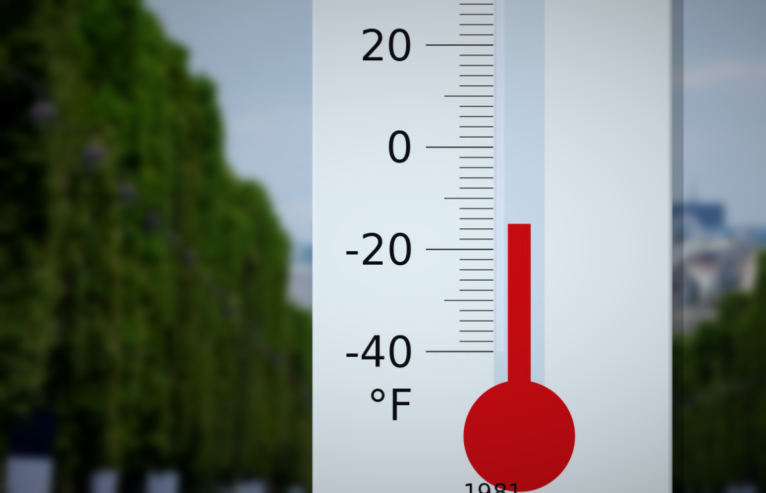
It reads -15,°F
